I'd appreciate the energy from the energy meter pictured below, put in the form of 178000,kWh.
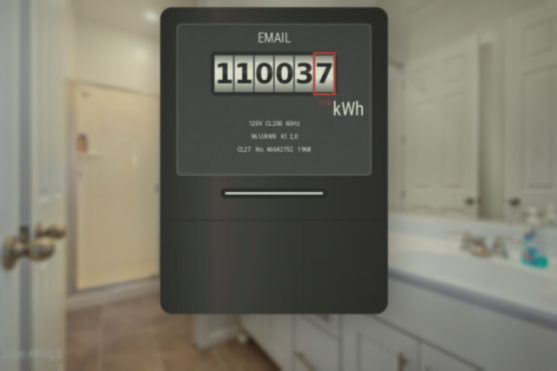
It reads 11003.7,kWh
